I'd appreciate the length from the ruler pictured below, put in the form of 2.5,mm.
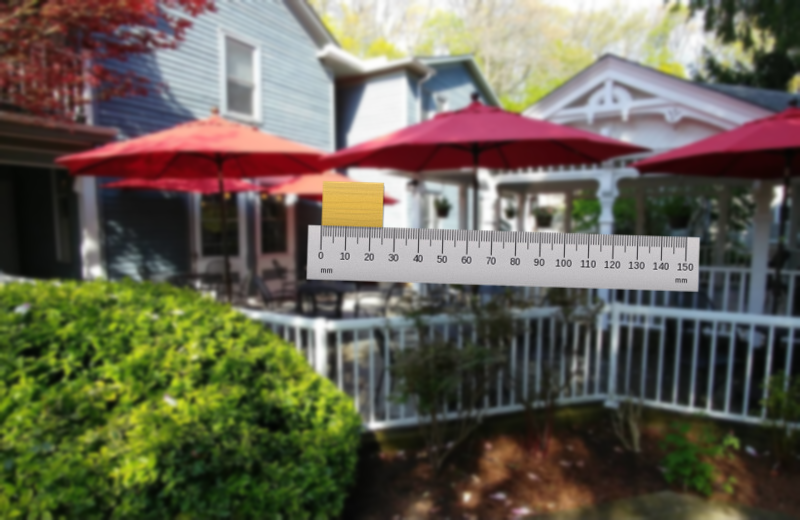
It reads 25,mm
